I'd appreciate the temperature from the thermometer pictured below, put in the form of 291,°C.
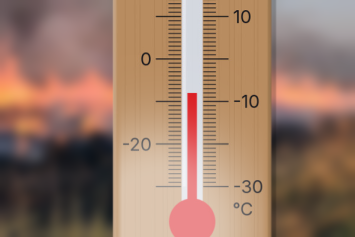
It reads -8,°C
